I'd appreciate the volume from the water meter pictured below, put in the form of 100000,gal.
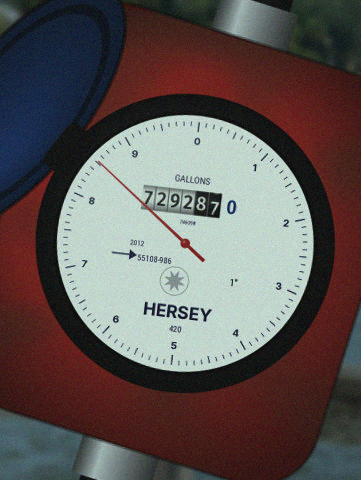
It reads 7292868.5,gal
